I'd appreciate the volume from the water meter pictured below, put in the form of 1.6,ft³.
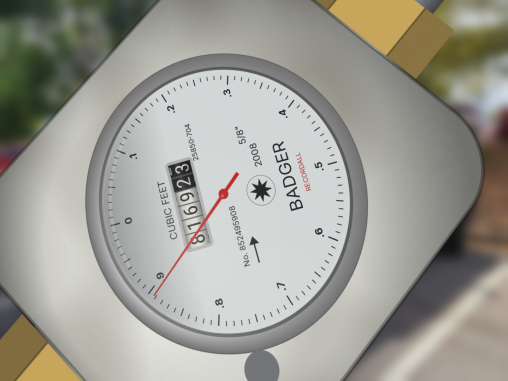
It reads 816922.89,ft³
